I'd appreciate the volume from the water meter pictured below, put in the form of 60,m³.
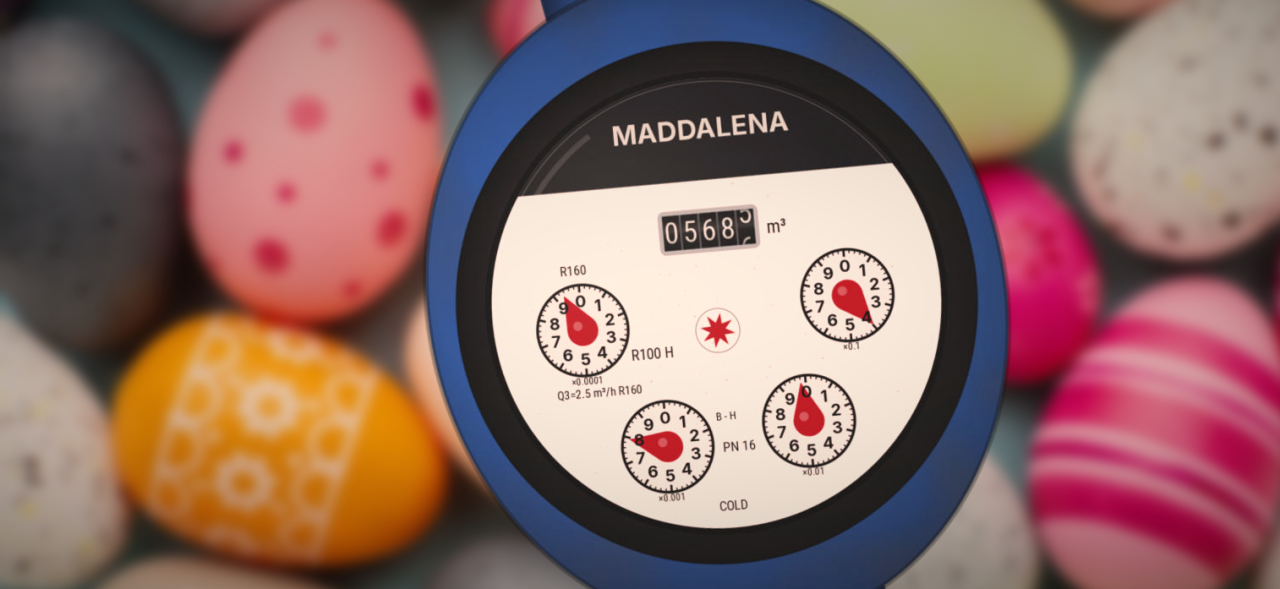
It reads 5685.3979,m³
